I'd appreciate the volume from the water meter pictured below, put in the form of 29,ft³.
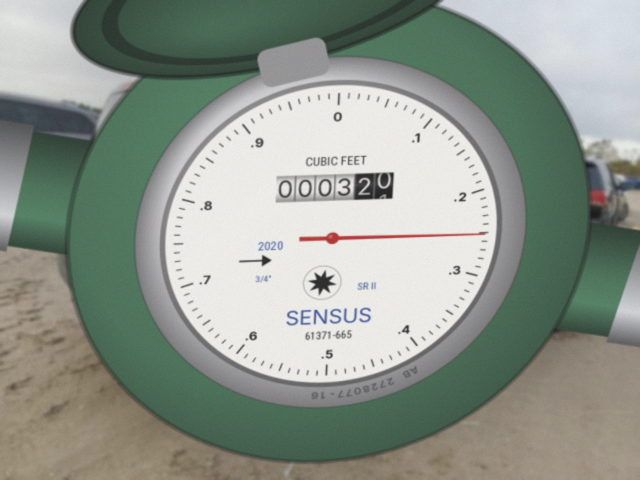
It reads 320.25,ft³
